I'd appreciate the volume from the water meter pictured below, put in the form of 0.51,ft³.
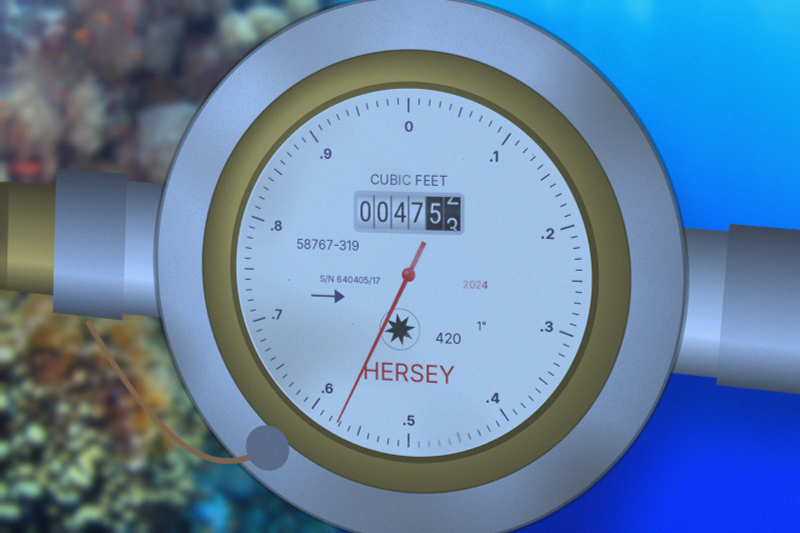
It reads 4752.57,ft³
